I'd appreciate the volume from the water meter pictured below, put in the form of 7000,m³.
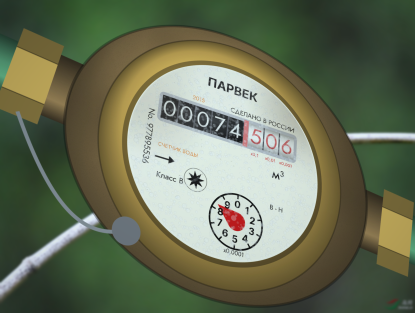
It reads 74.5068,m³
